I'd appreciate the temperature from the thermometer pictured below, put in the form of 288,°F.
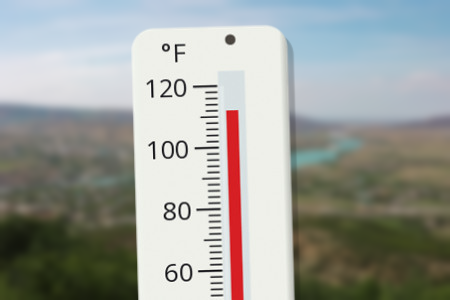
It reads 112,°F
